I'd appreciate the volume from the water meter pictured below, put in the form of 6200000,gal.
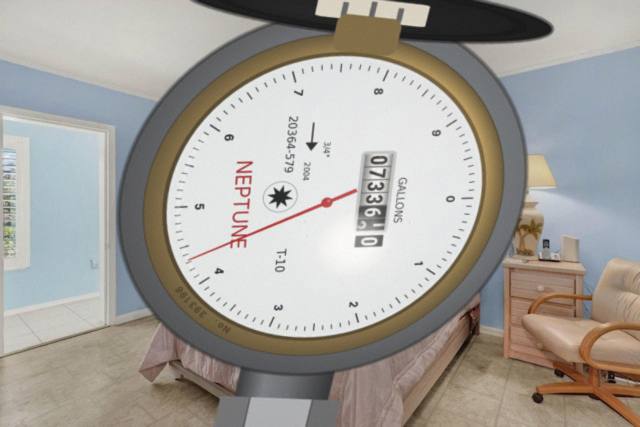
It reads 733614.3,gal
